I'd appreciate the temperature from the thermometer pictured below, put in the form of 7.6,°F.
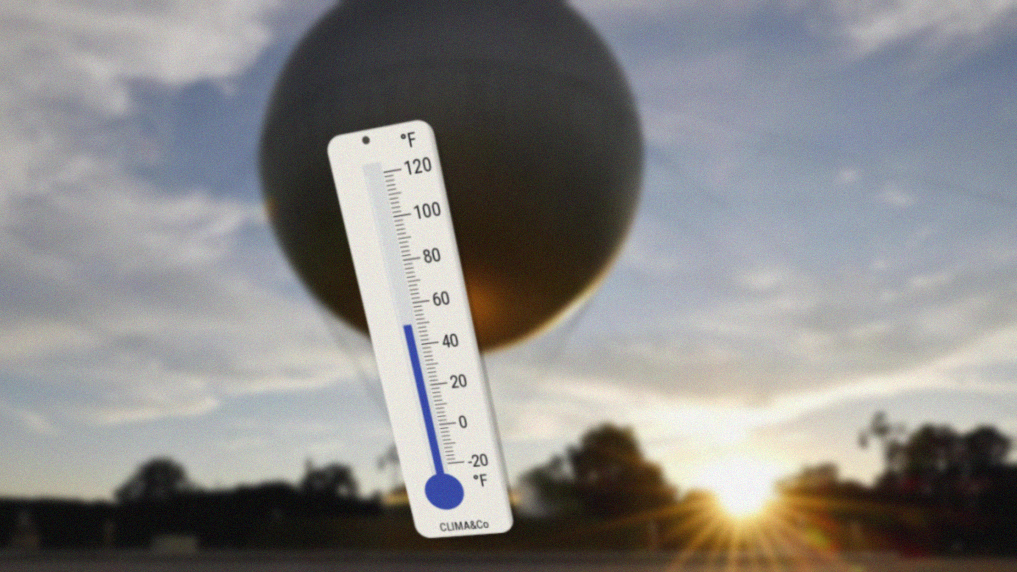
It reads 50,°F
